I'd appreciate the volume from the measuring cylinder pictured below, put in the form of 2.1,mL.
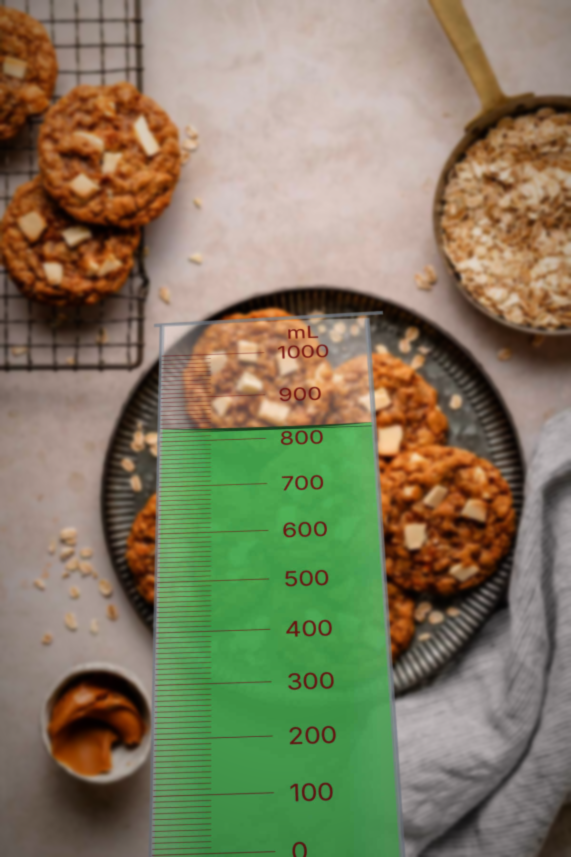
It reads 820,mL
